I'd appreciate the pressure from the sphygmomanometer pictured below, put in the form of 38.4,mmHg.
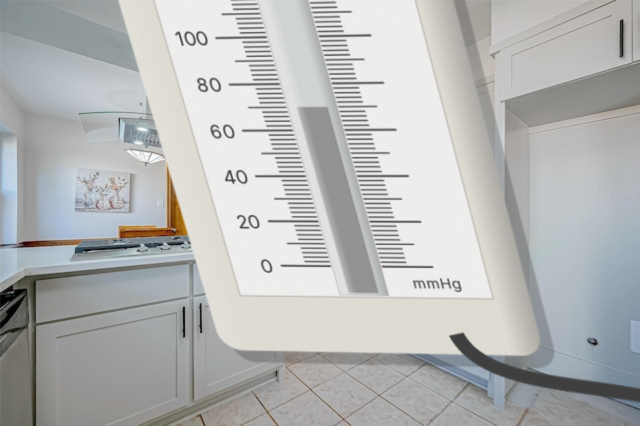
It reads 70,mmHg
